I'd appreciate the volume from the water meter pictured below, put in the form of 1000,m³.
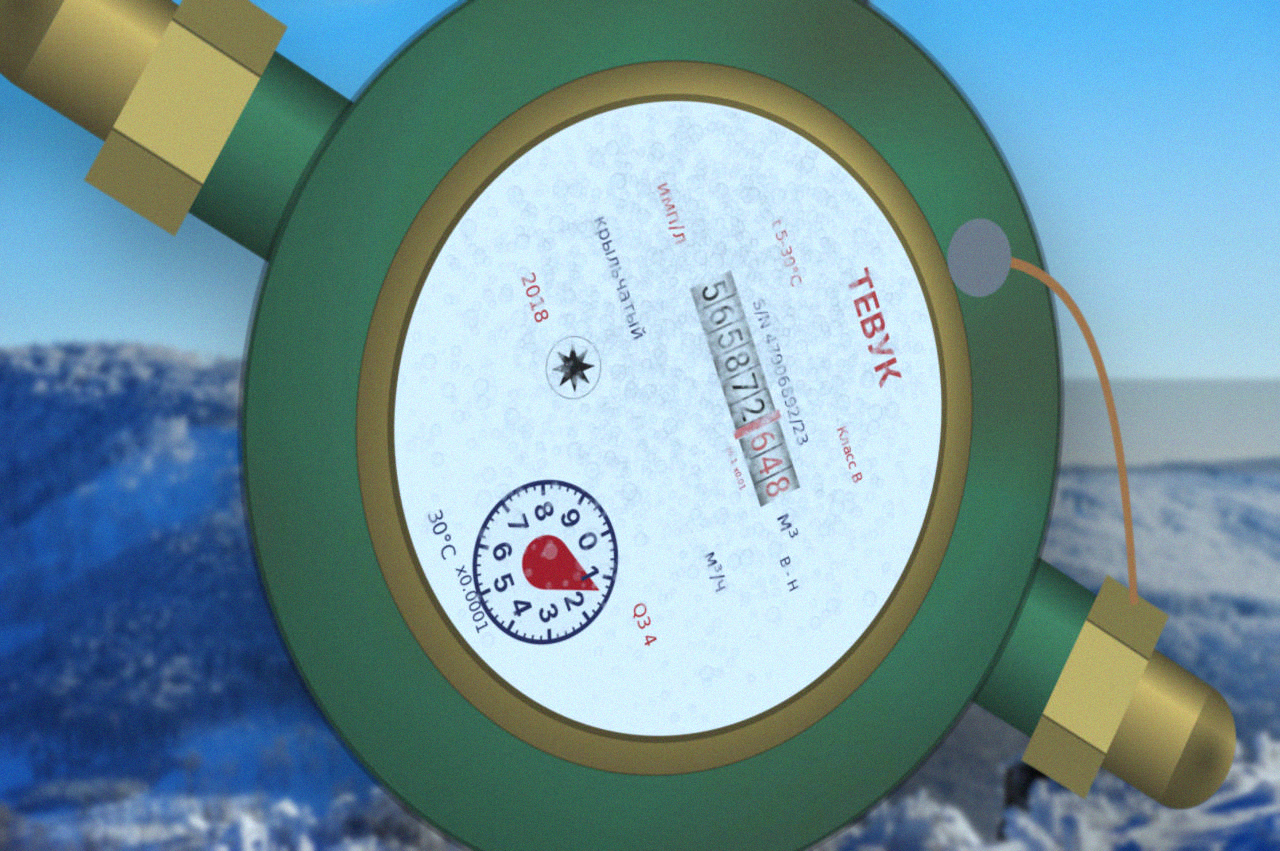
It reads 565872.6481,m³
